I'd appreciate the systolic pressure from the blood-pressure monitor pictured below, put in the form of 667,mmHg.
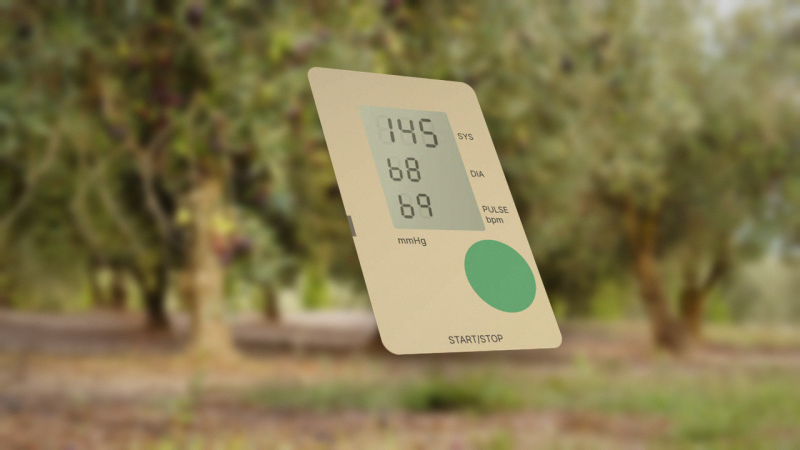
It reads 145,mmHg
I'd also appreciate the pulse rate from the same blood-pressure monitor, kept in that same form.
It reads 69,bpm
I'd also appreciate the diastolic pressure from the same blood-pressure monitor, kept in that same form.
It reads 68,mmHg
